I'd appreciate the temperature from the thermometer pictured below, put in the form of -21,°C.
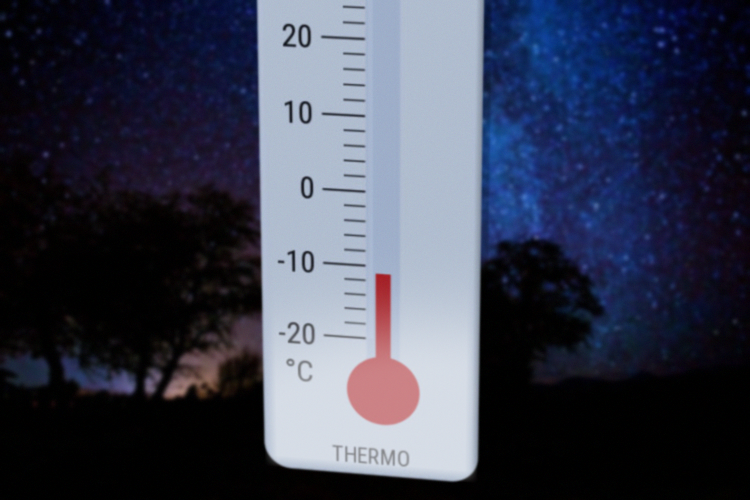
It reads -11,°C
